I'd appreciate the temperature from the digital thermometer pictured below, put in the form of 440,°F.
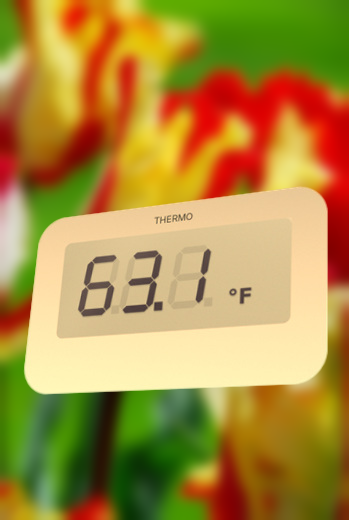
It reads 63.1,°F
